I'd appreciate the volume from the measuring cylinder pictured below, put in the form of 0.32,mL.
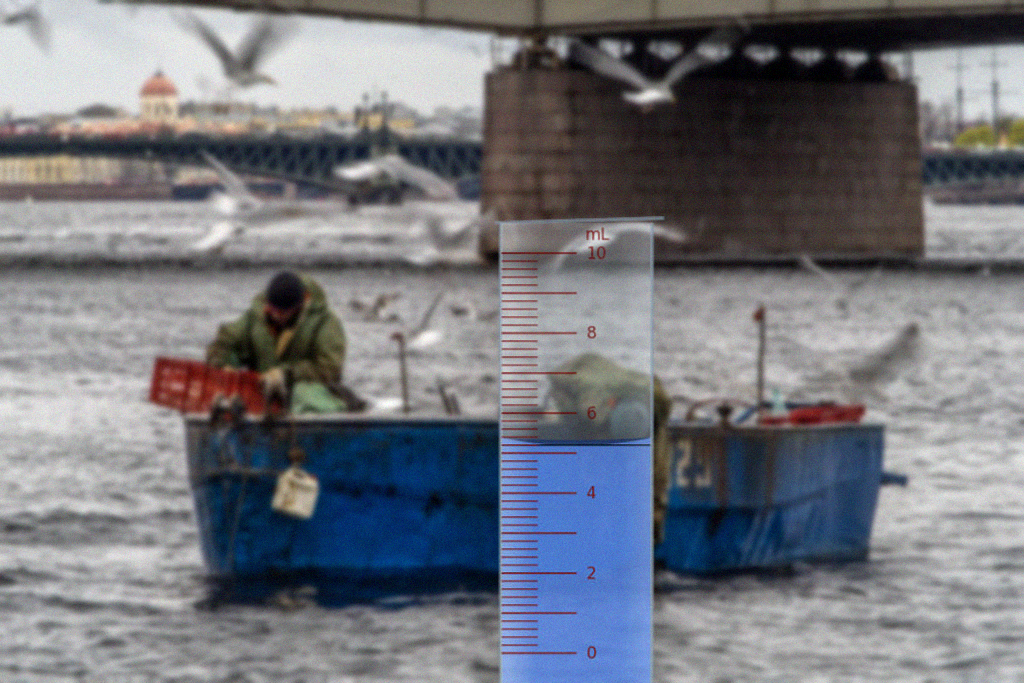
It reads 5.2,mL
